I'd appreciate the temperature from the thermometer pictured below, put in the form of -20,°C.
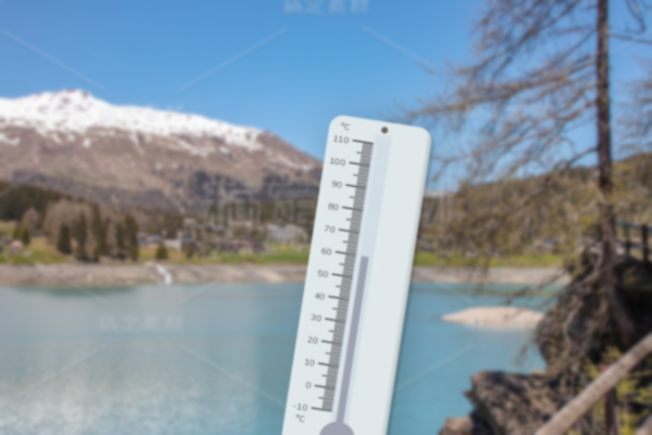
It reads 60,°C
